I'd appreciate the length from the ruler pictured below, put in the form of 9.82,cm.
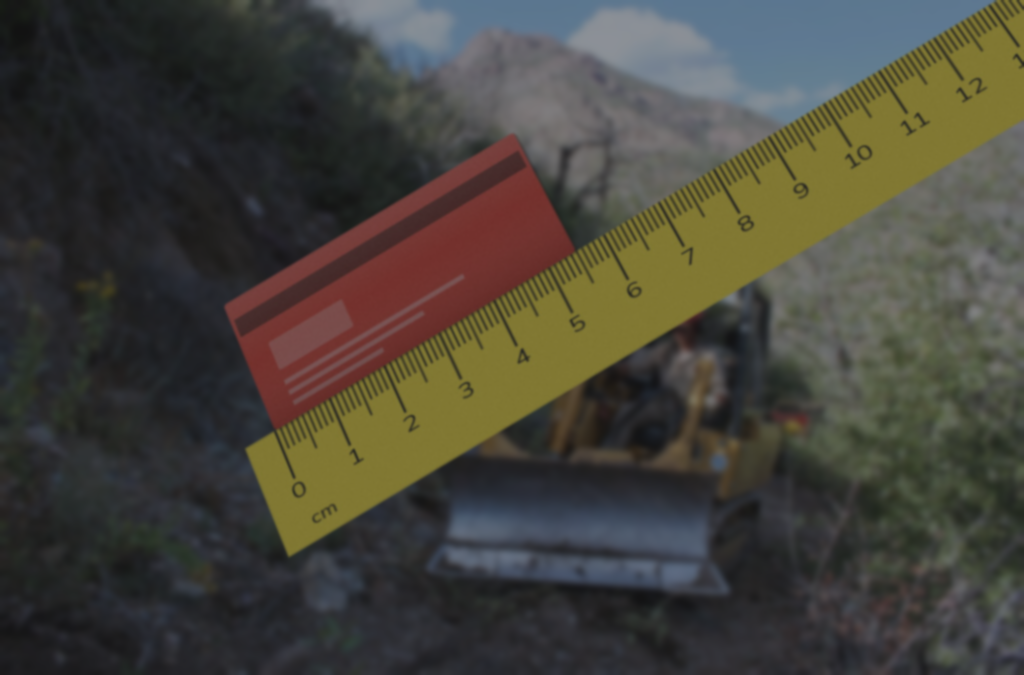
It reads 5.5,cm
